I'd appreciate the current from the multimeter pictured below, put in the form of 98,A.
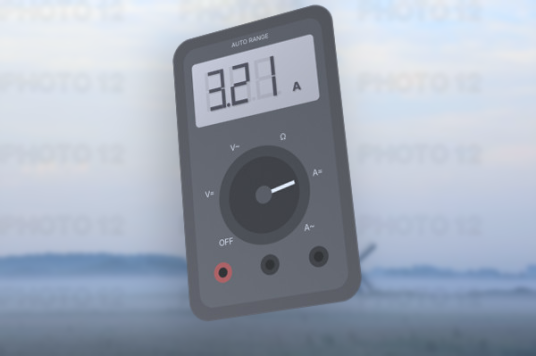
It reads 3.21,A
